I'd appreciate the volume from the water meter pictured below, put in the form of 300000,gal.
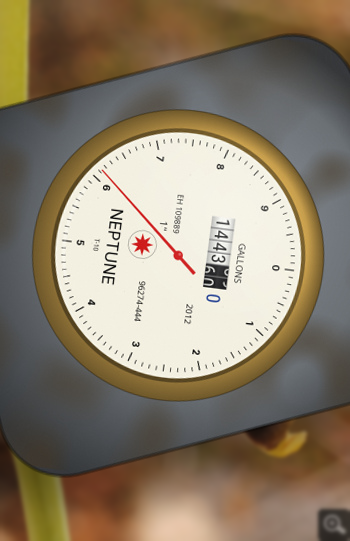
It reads 1443596.1,gal
